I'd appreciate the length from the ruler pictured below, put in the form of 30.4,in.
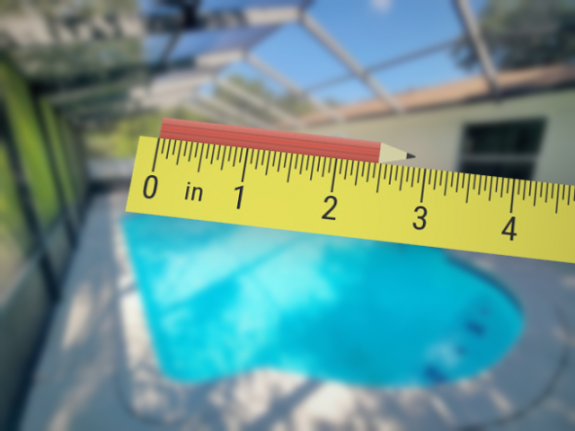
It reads 2.875,in
